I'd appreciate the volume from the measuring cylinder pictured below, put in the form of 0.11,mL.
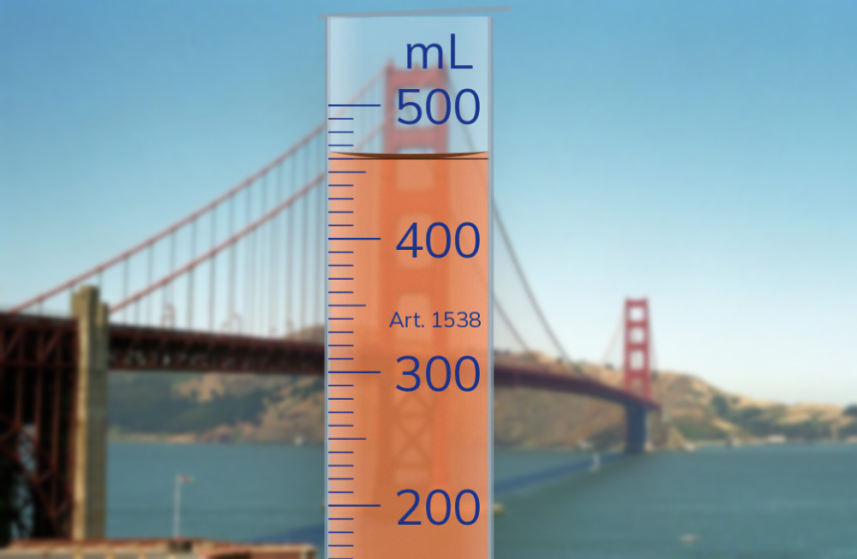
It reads 460,mL
